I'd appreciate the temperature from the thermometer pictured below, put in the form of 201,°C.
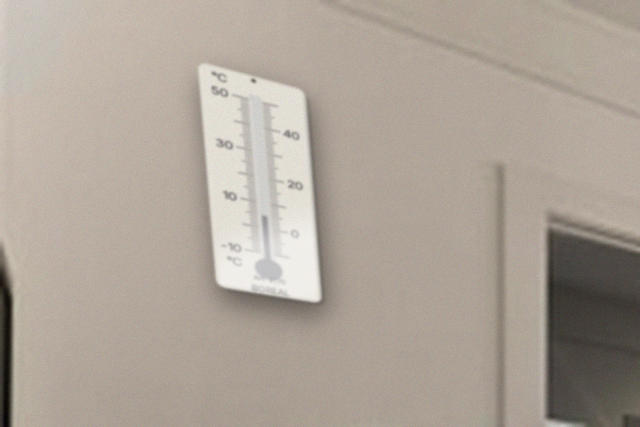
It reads 5,°C
